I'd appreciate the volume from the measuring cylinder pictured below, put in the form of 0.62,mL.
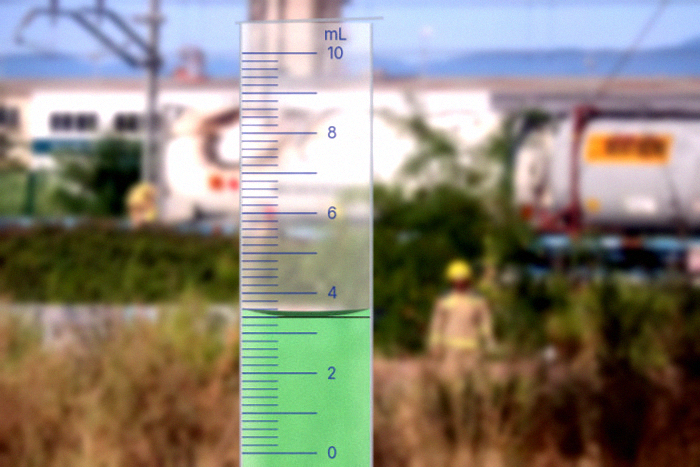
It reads 3.4,mL
